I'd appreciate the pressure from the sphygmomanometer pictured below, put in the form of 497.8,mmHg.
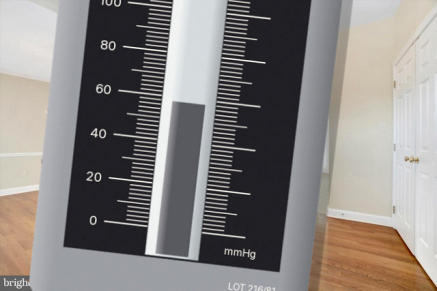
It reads 58,mmHg
